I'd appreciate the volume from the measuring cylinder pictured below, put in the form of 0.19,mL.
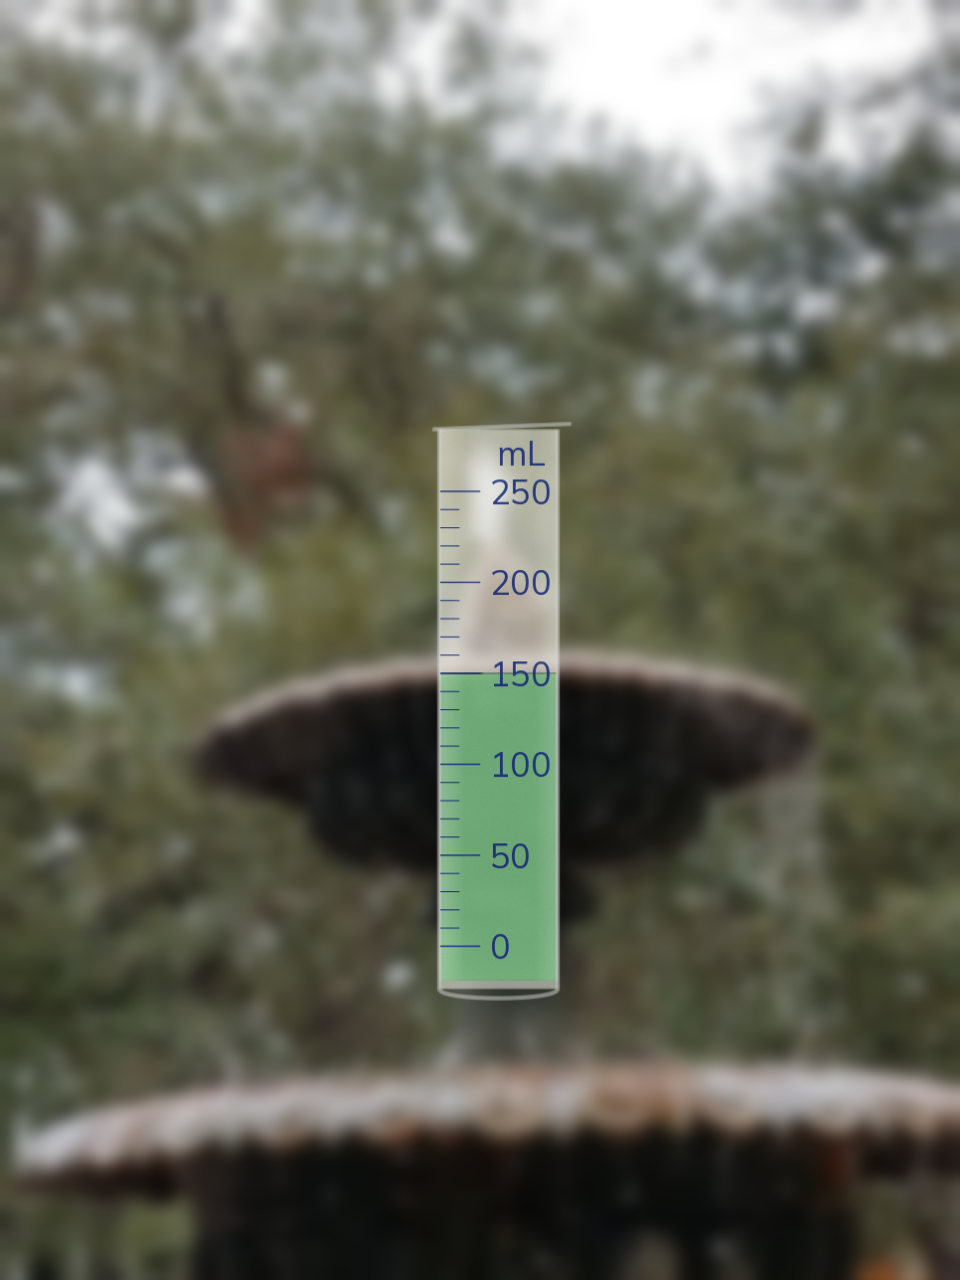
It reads 150,mL
